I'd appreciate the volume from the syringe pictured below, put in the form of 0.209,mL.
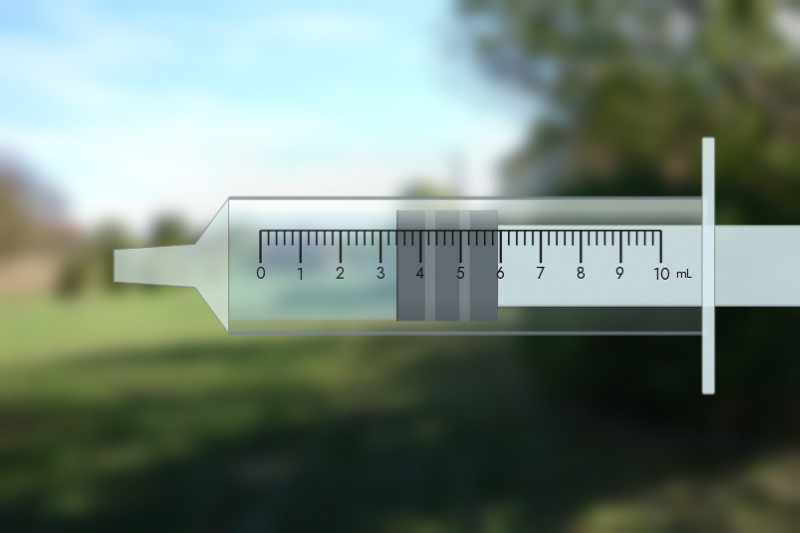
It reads 3.4,mL
